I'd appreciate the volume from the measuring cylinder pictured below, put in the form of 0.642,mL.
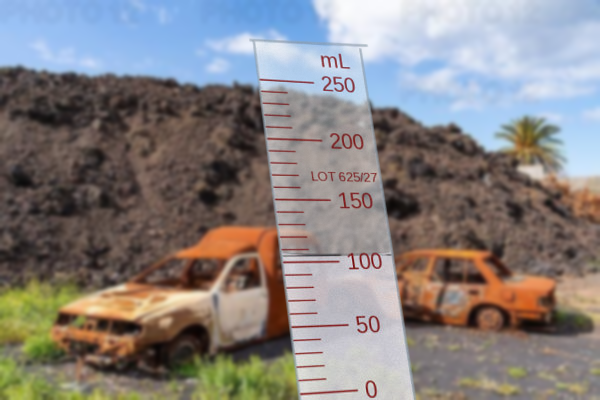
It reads 105,mL
